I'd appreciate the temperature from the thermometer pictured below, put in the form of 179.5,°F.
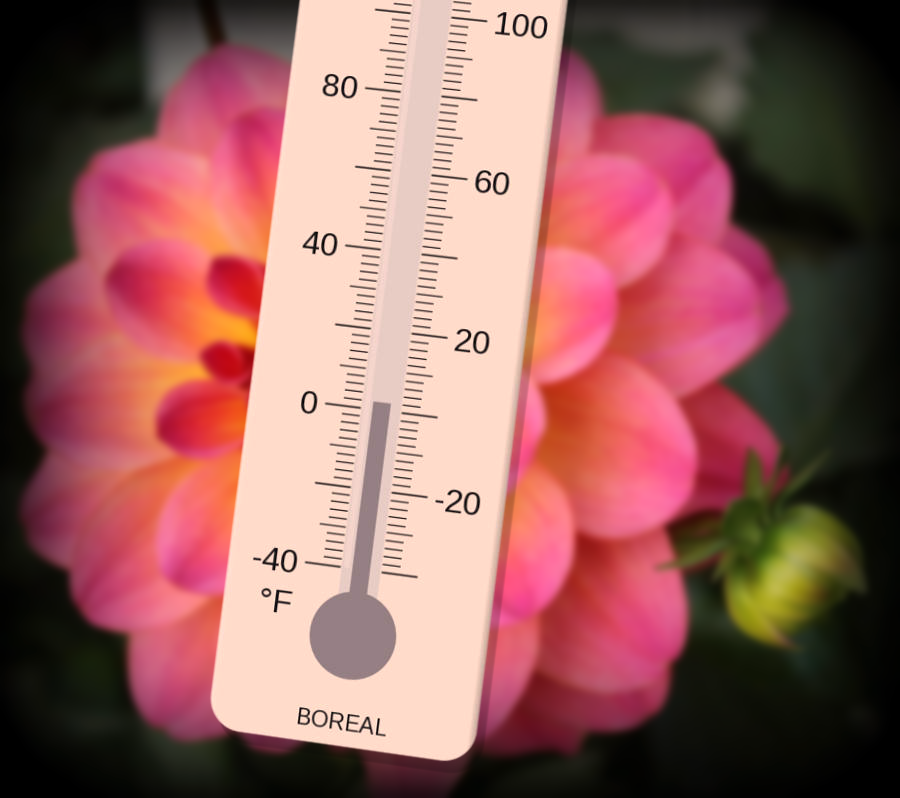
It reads 2,°F
